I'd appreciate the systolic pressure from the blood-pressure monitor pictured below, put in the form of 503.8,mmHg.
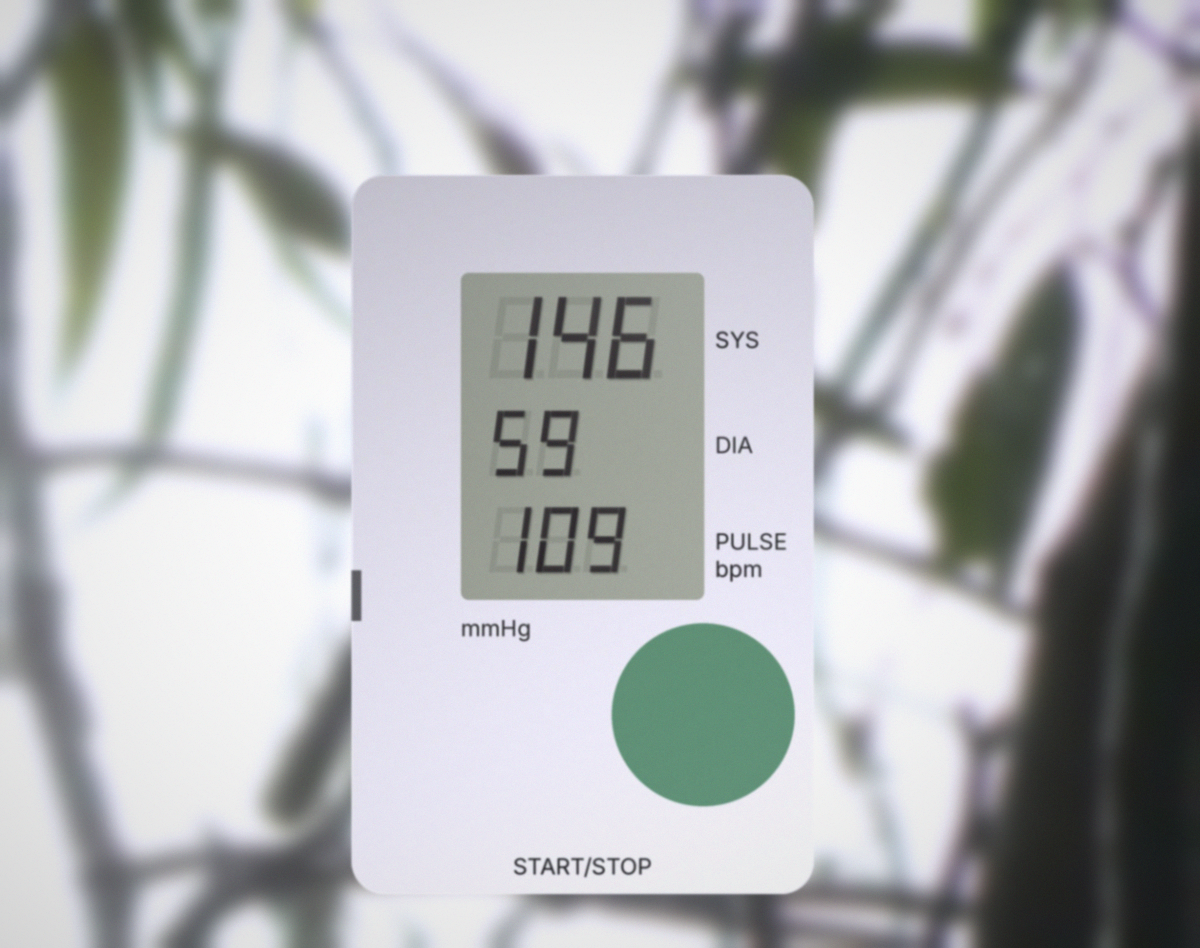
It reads 146,mmHg
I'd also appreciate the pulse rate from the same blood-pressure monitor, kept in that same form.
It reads 109,bpm
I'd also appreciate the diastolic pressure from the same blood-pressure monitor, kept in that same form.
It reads 59,mmHg
